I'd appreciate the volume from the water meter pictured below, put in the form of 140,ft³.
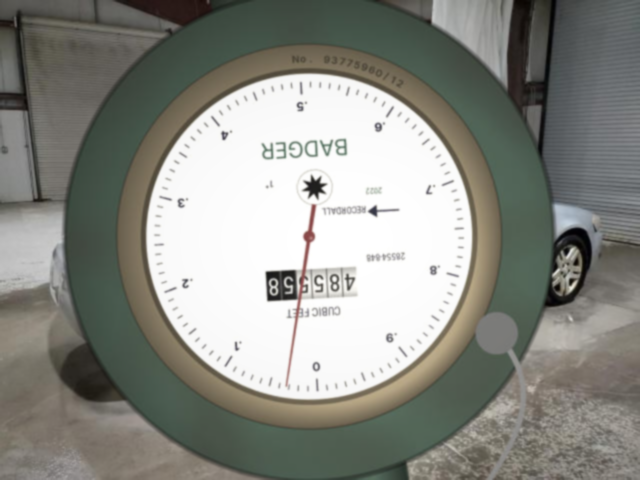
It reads 485558.03,ft³
